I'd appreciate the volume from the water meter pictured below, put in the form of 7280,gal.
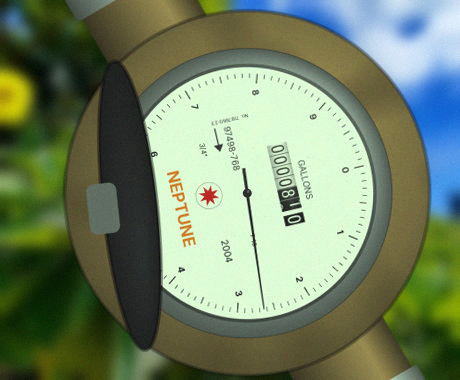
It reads 812.6,gal
